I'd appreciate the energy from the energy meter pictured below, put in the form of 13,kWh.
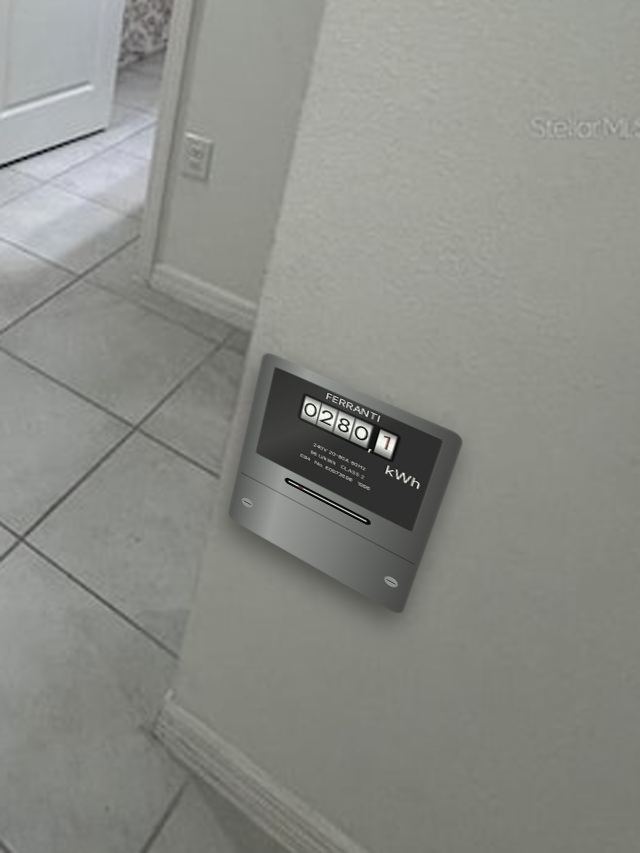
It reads 280.1,kWh
